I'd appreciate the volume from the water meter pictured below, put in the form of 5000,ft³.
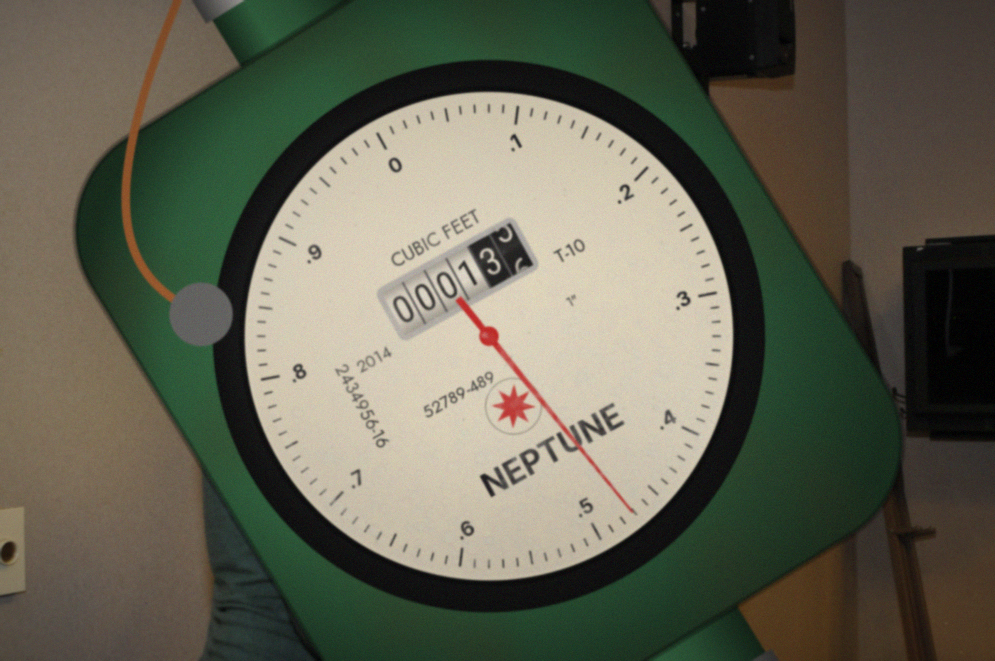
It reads 135.47,ft³
